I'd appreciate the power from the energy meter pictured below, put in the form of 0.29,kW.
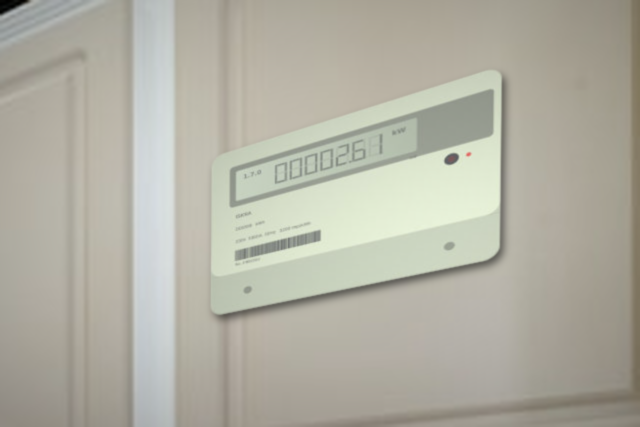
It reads 2.61,kW
